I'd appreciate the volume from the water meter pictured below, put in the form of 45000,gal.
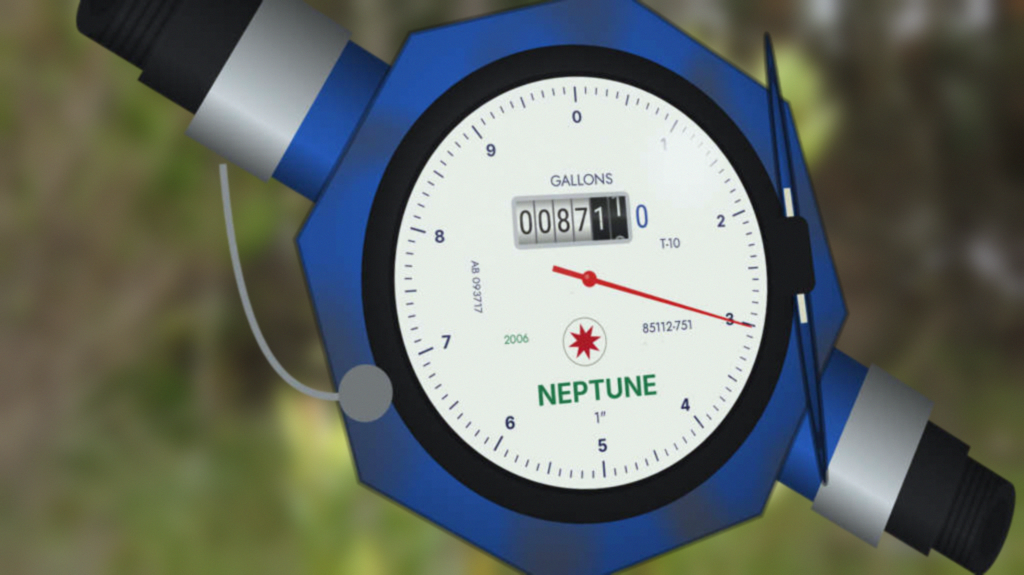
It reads 87113.0,gal
